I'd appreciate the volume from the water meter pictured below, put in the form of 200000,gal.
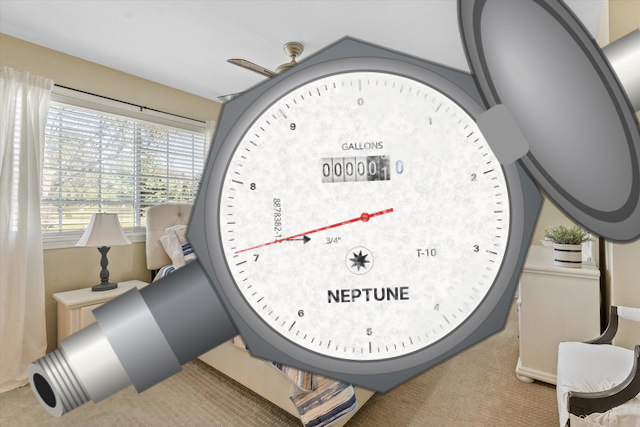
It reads 7.1,gal
